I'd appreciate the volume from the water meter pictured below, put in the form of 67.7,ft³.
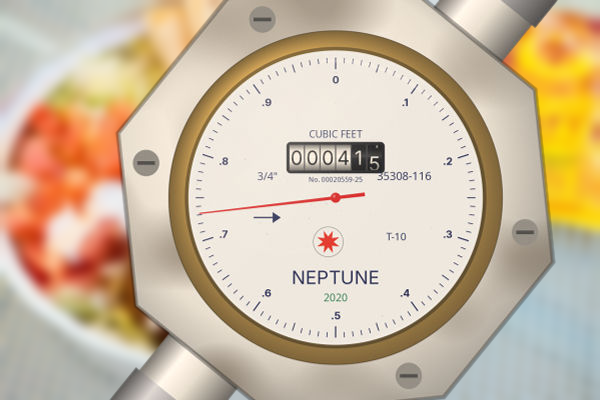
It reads 414.73,ft³
